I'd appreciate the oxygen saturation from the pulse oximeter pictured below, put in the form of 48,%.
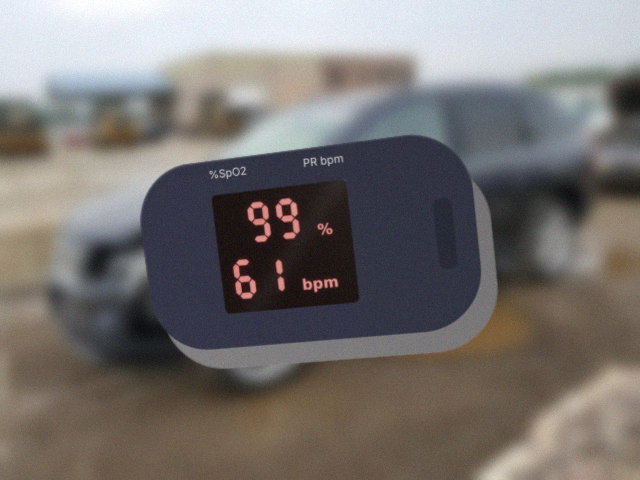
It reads 99,%
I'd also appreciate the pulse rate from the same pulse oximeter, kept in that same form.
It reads 61,bpm
